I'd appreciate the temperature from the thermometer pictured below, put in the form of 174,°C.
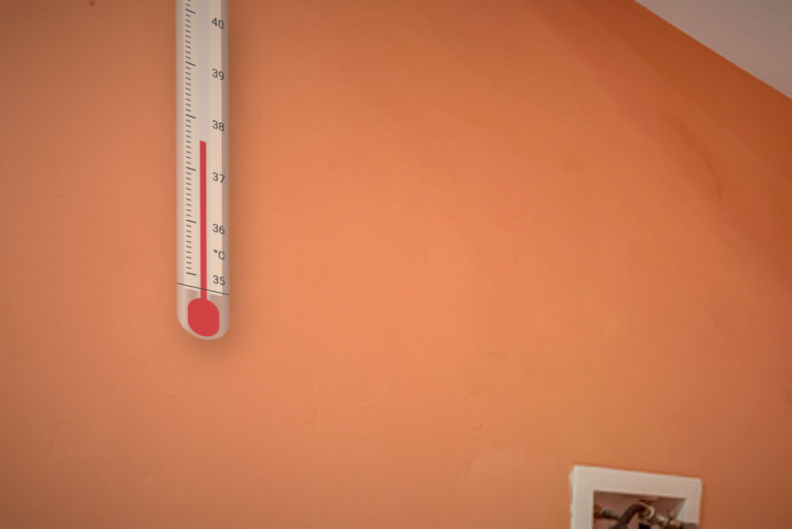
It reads 37.6,°C
